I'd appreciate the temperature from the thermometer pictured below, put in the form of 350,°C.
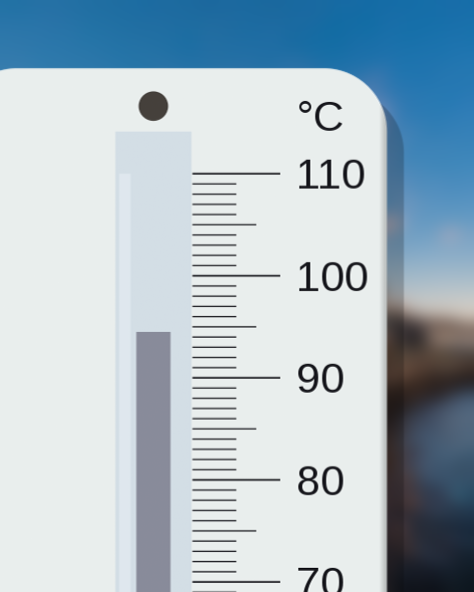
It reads 94.5,°C
